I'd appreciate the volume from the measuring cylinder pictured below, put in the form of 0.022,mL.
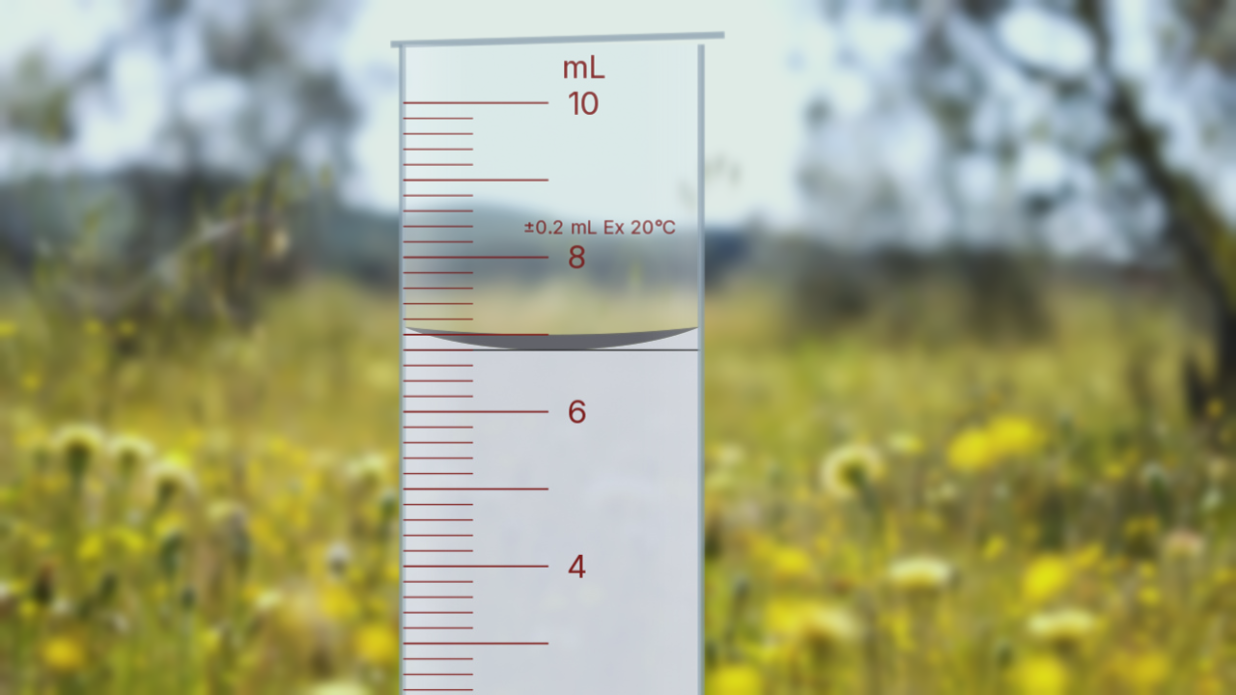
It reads 6.8,mL
